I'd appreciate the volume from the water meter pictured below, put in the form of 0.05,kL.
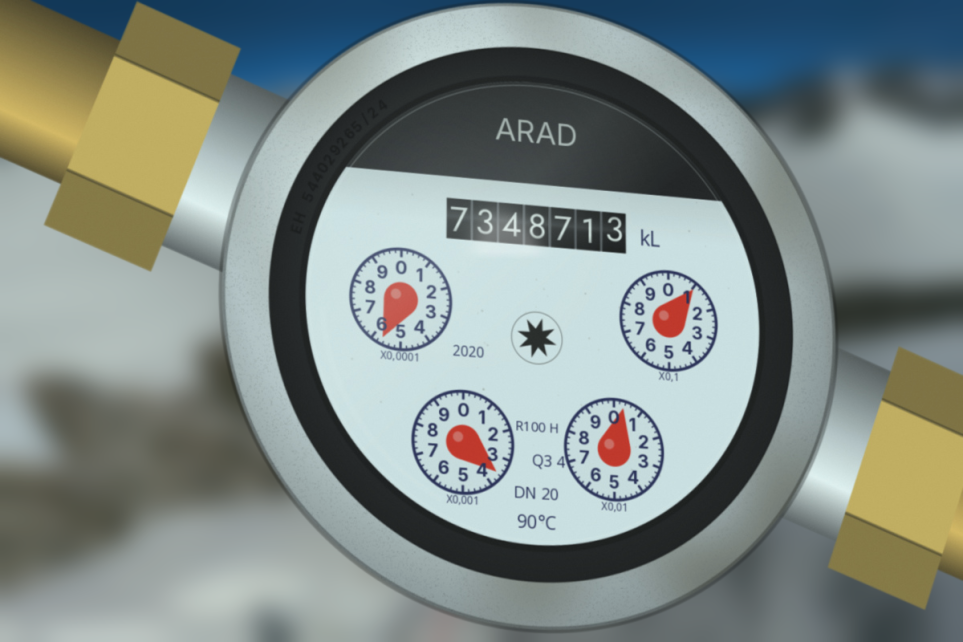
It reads 7348713.1035,kL
